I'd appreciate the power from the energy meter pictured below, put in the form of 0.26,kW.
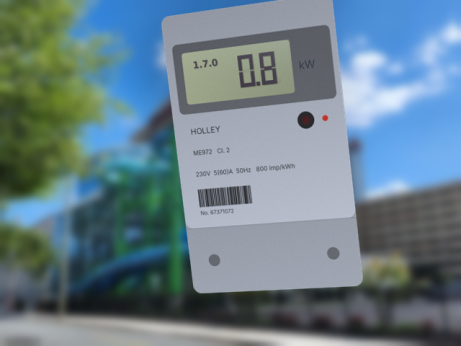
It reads 0.8,kW
